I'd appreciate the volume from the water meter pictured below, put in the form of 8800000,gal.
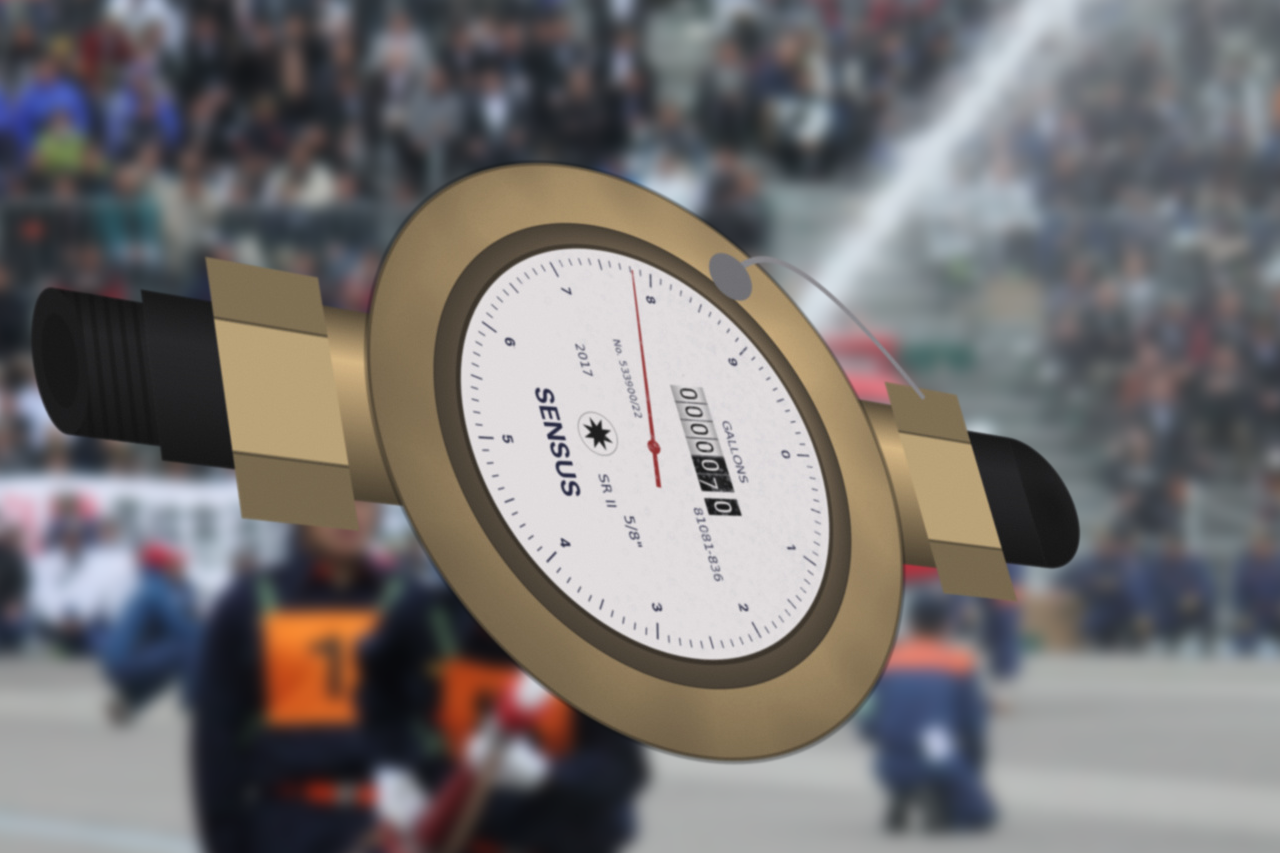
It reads 67.8,gal
